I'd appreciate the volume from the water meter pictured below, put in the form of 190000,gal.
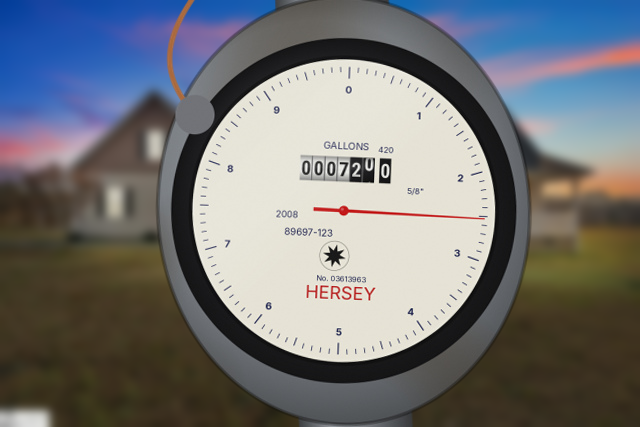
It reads 7202.5,gal
